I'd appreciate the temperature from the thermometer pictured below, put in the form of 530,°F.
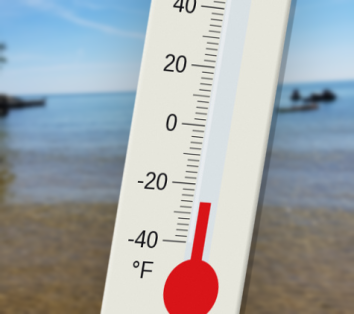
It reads -26,°F
